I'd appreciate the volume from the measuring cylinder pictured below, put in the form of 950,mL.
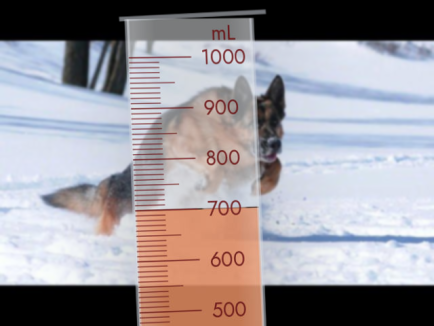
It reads 700,mL
